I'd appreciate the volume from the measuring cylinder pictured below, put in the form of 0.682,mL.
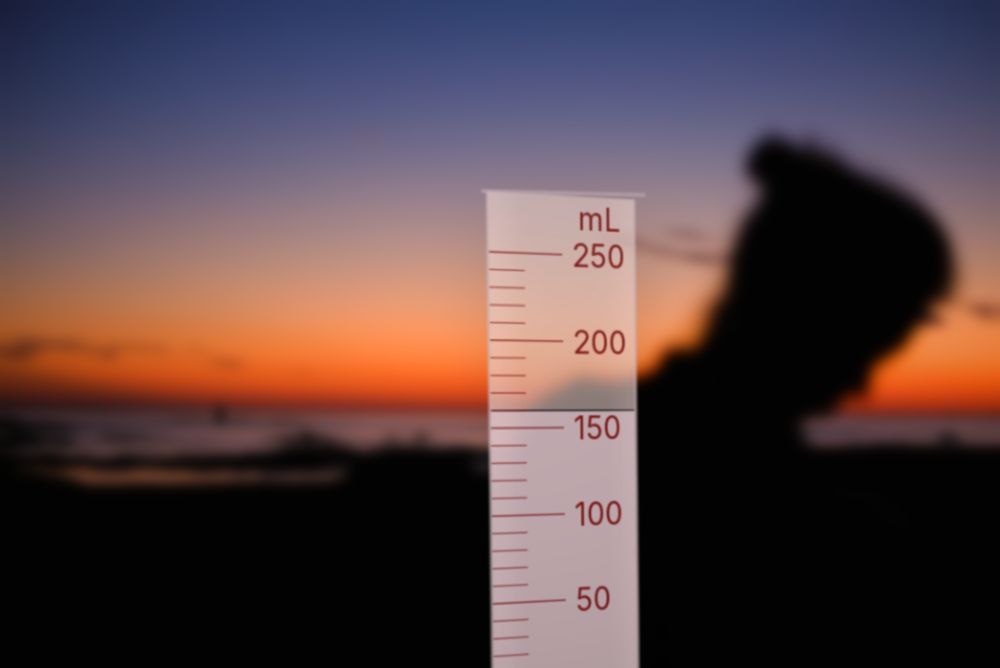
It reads 160,mL
